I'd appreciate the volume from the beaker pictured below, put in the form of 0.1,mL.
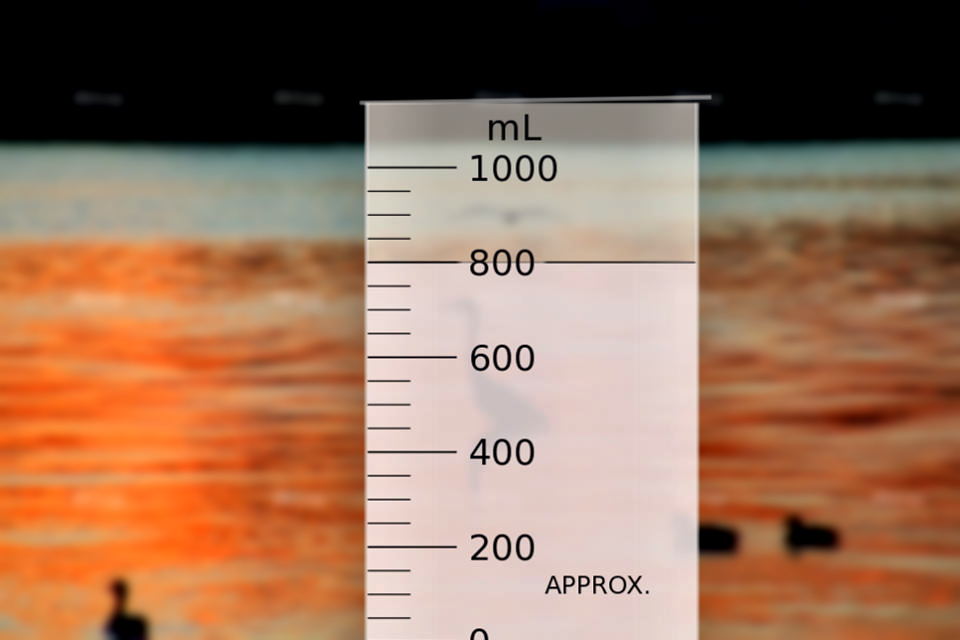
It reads 800,mL
